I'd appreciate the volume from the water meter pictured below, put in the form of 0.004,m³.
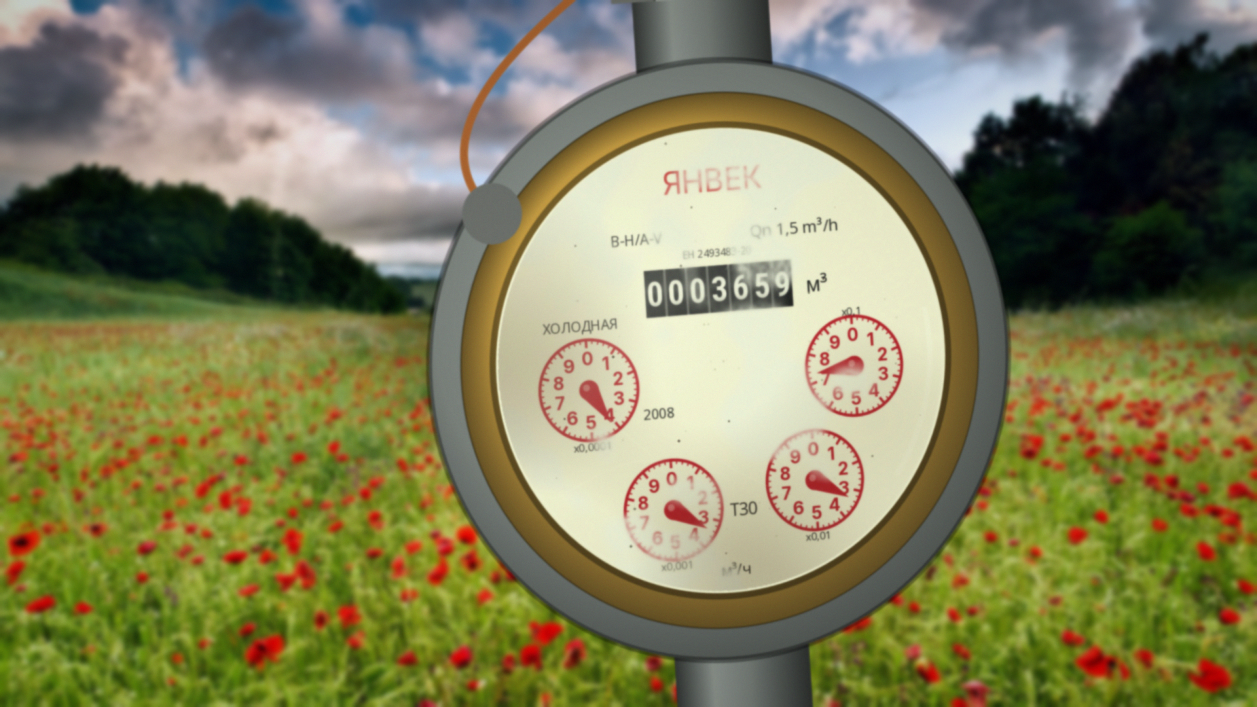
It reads 3659.7334,m³
